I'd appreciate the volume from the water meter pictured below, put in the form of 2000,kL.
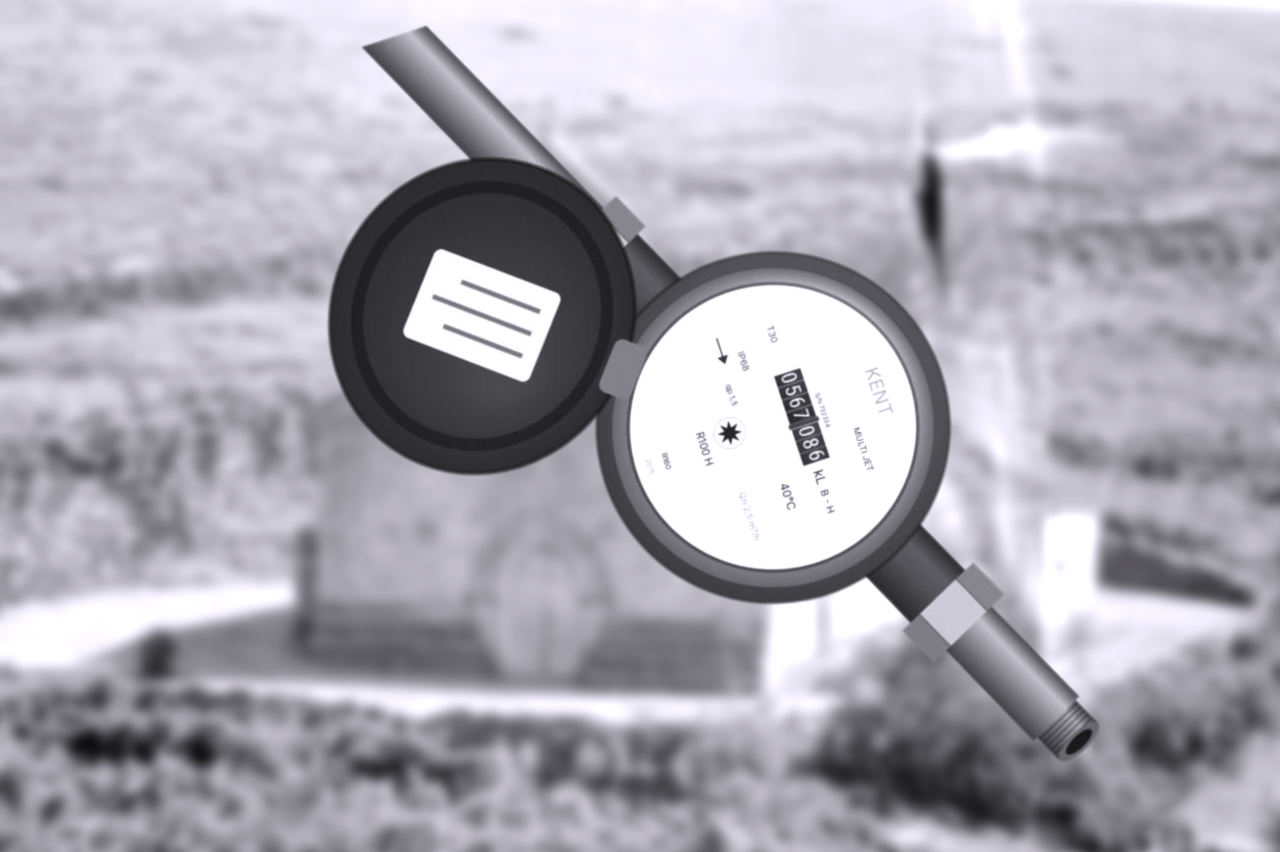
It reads 567.086,kL
